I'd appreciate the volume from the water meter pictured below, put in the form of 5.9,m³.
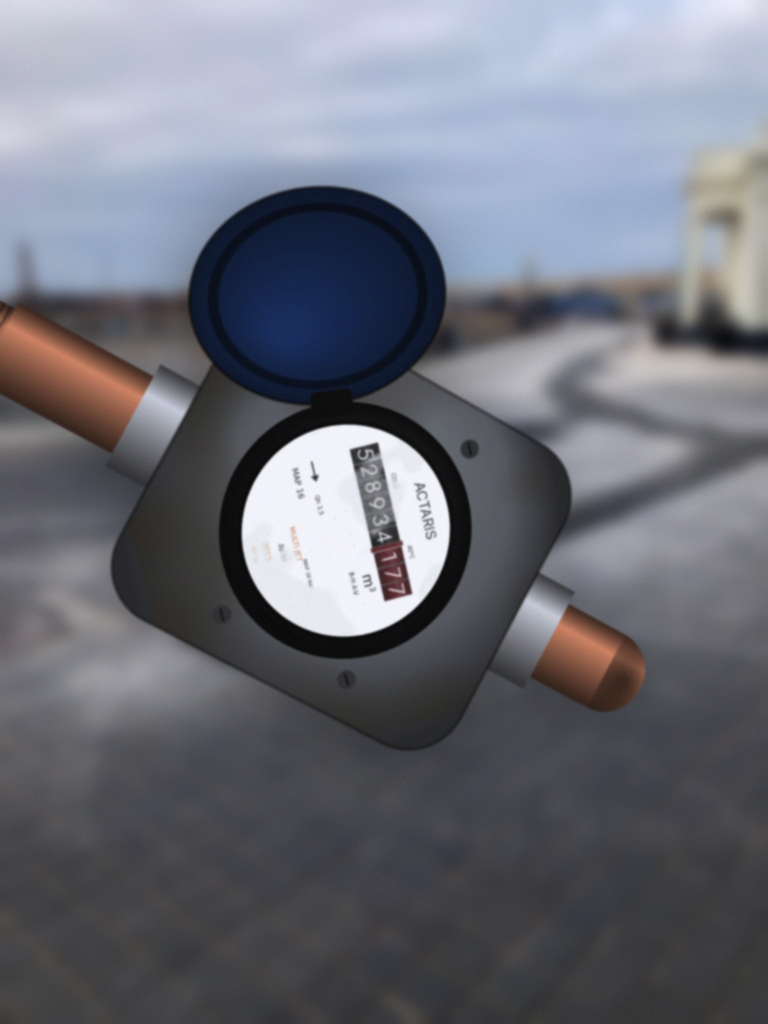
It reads 528934.177,m³
